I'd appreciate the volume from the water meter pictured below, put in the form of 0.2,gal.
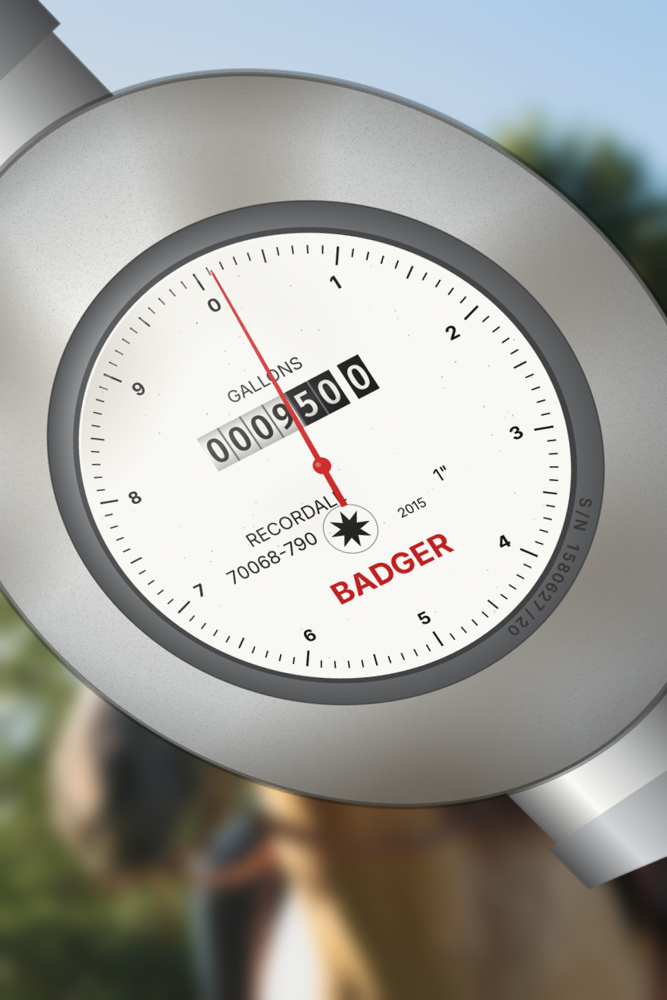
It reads 9500.1,gal
